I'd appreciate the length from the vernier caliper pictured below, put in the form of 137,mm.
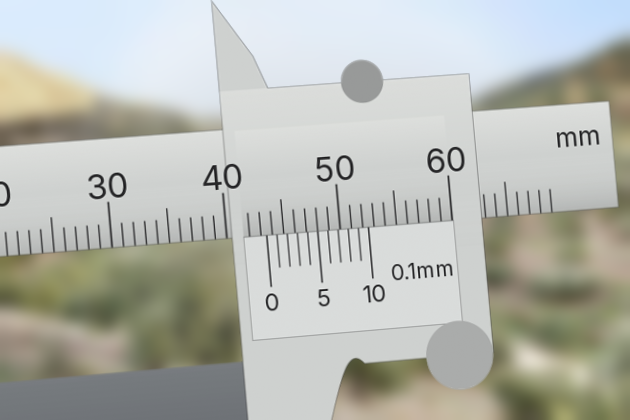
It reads 43.5,mm
